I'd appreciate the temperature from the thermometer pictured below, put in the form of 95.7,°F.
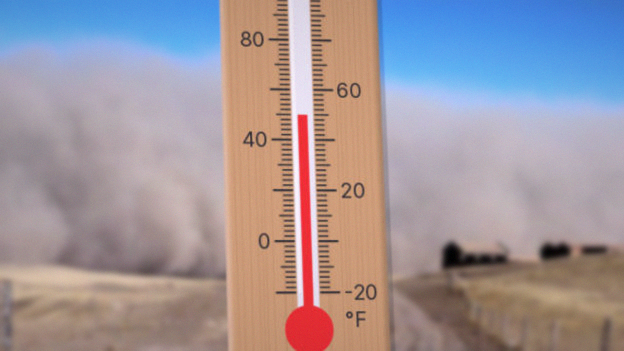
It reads 50,°F
